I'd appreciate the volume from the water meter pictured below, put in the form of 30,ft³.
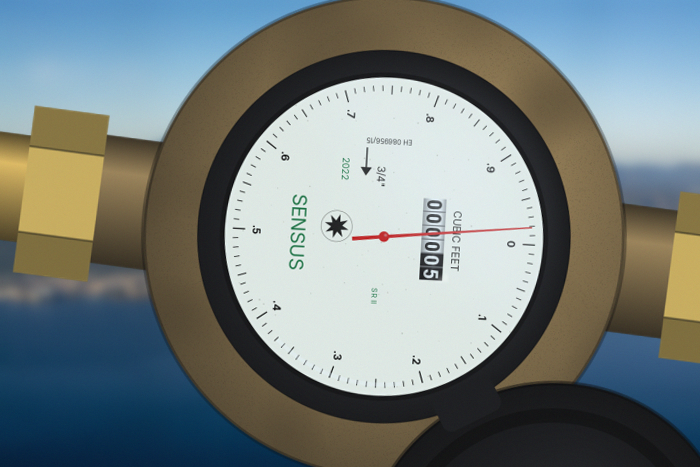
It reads 4.98,ft³
